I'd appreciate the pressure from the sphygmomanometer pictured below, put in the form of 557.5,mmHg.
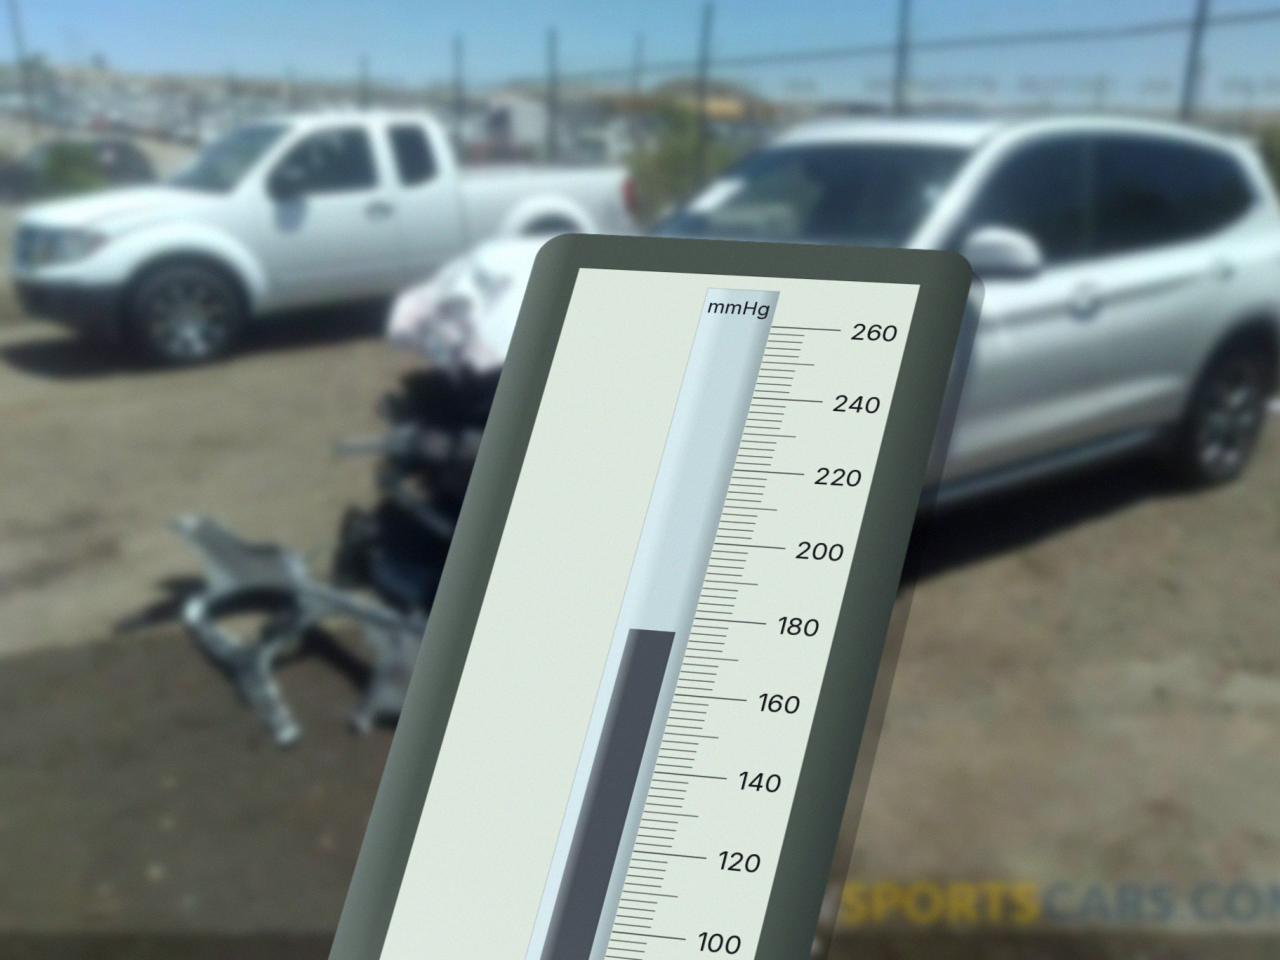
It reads 176,mmHg
